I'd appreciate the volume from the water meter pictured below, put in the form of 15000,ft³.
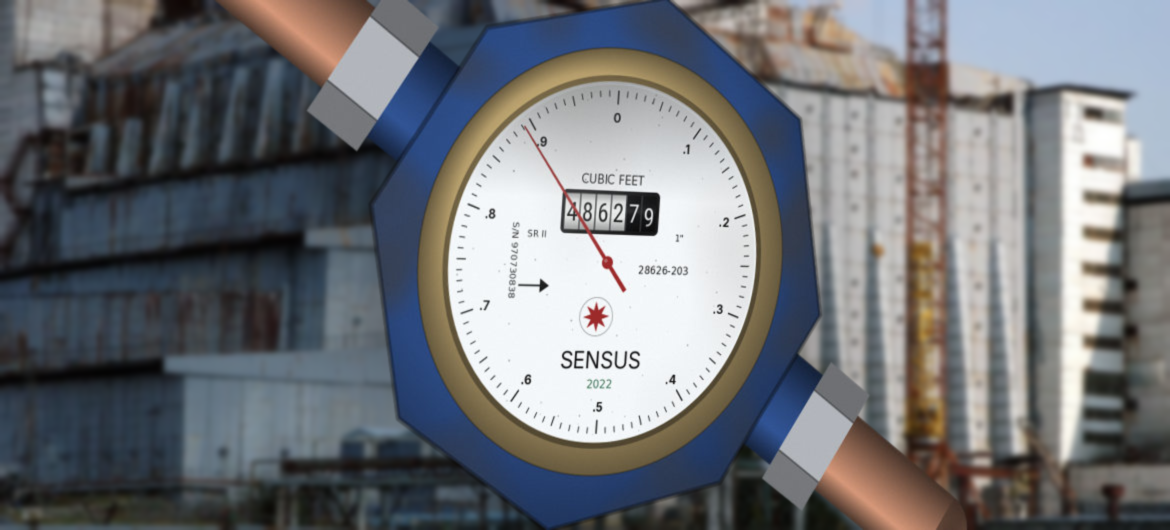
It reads 486278.89,ft³
